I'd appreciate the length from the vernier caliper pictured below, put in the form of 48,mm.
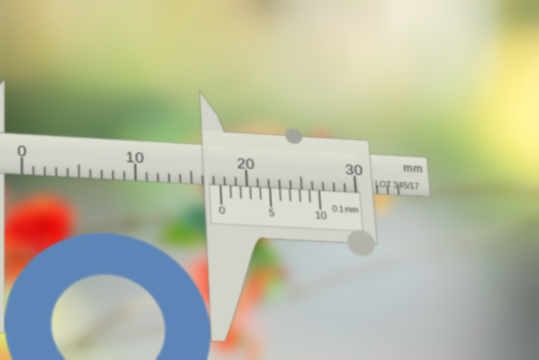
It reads 17.6,mm
